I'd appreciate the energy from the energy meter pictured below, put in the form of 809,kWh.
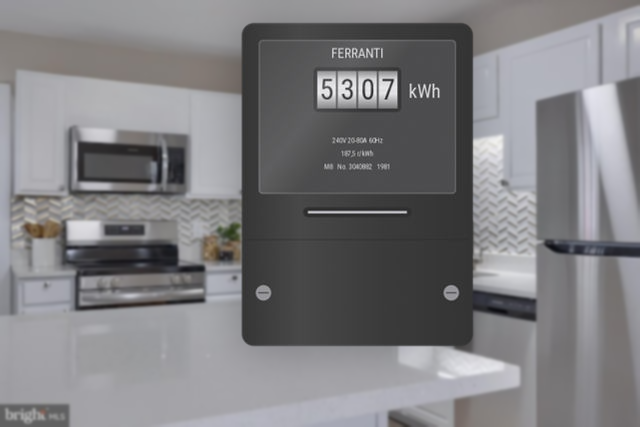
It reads 5307,kWh
